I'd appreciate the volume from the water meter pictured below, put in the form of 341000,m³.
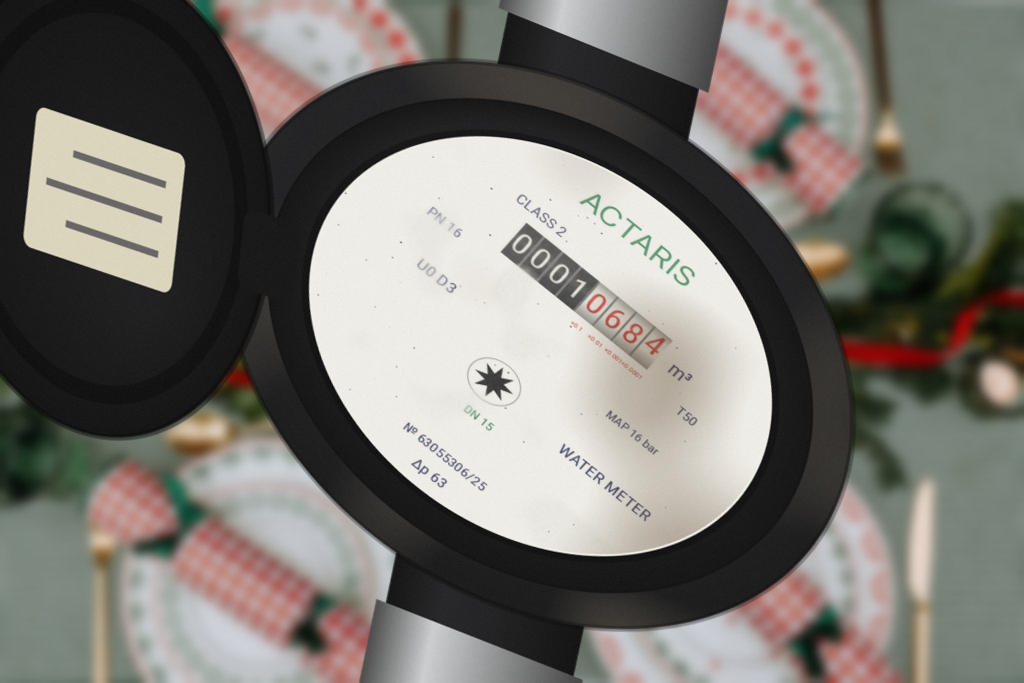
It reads 1.0684,m³
